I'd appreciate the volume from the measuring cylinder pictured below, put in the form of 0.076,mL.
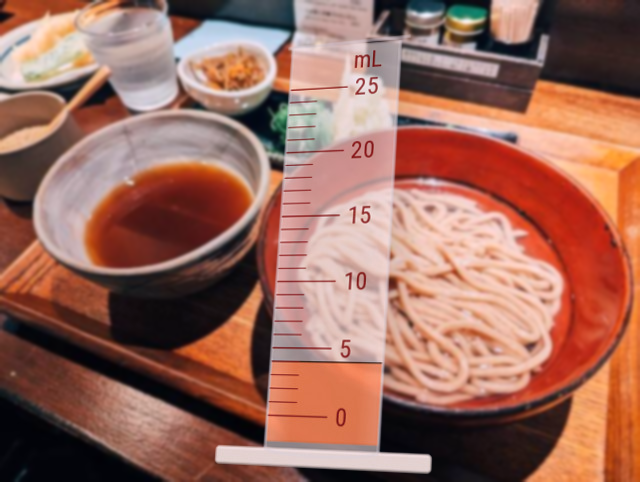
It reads 4,mL
